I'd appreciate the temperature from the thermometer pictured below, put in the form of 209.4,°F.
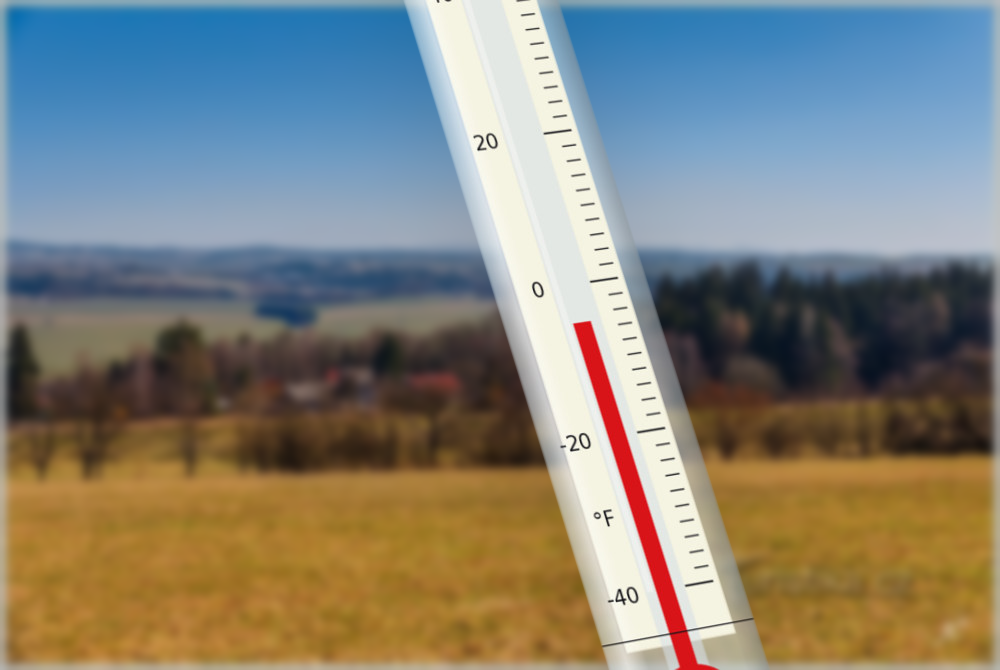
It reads -5,°F
